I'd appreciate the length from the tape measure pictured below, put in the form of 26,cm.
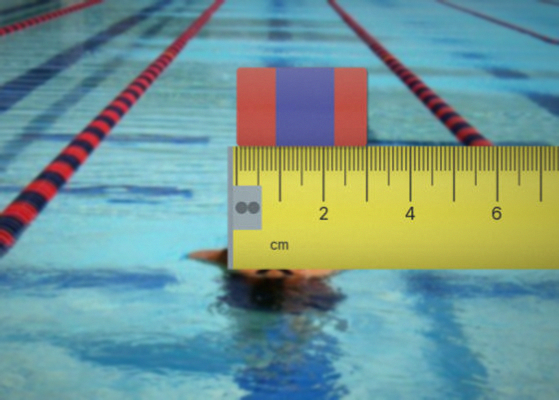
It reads 3,cm
